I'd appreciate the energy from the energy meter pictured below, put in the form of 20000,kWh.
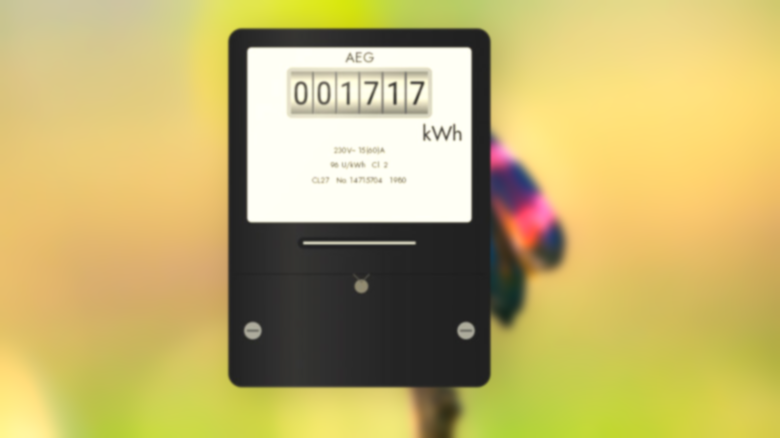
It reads 1717,kWh
